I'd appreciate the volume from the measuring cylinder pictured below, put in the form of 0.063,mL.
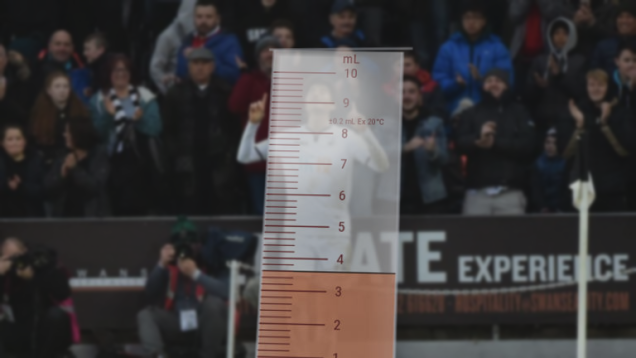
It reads 3.6,mL
